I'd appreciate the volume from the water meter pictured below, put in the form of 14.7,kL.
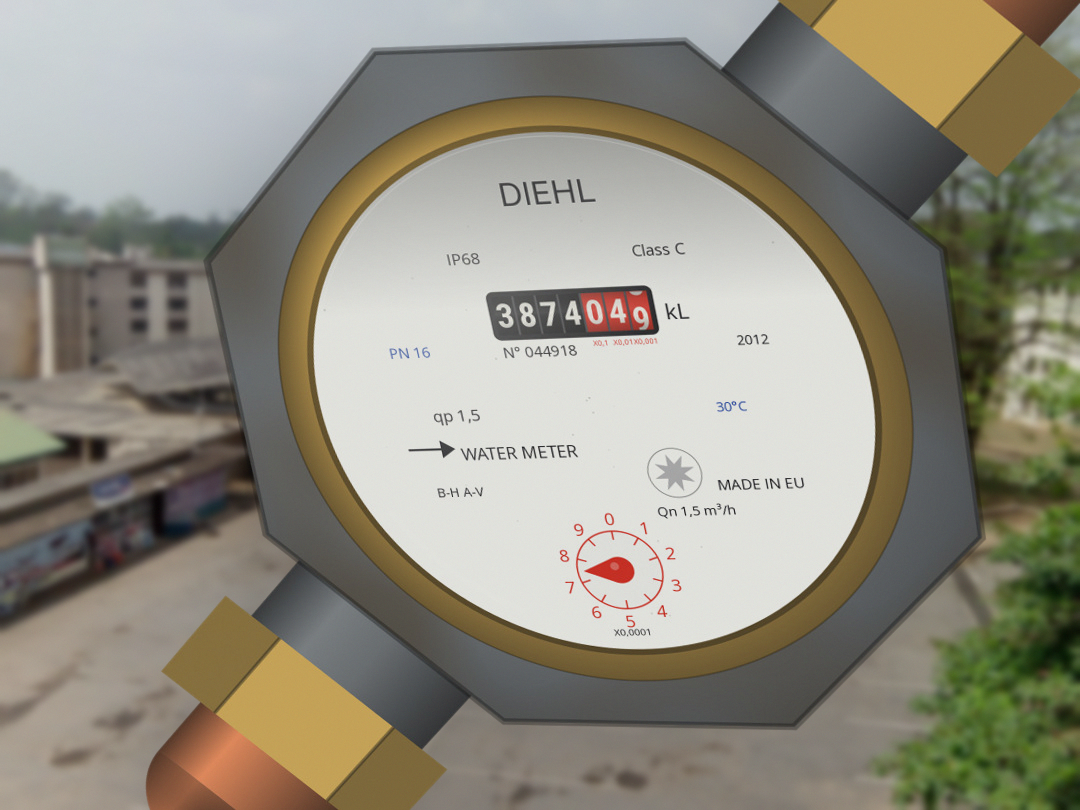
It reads 3874.0487,kL
